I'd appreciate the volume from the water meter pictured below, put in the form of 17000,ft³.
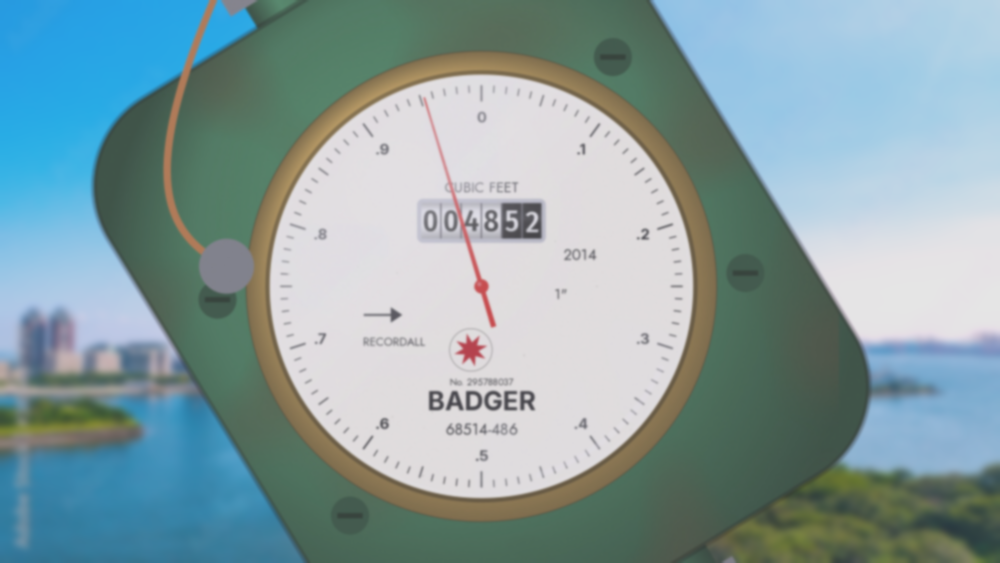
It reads 4851.95,ft³
